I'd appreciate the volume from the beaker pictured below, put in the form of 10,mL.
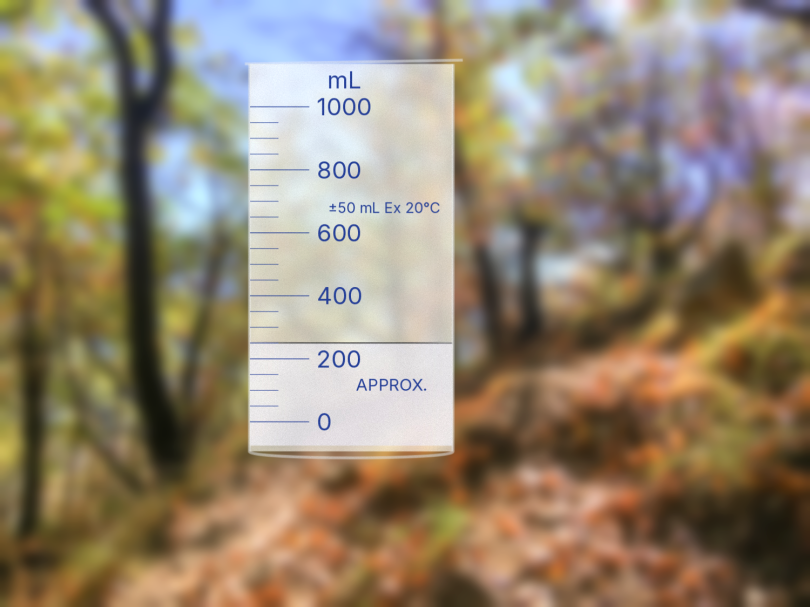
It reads 250,mL
